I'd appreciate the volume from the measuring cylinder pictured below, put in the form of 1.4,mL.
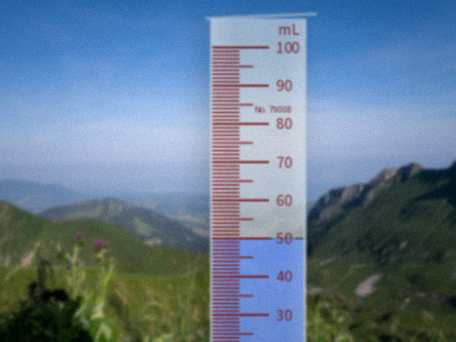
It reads 50,mL
